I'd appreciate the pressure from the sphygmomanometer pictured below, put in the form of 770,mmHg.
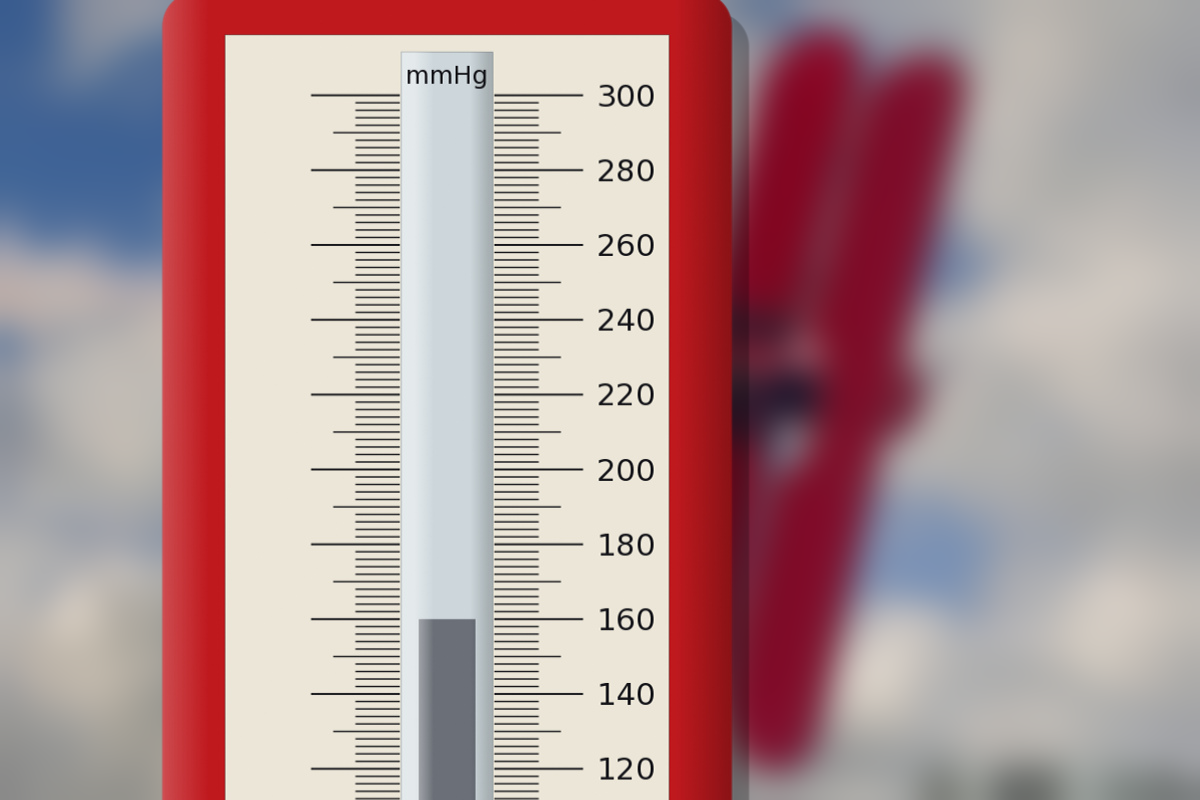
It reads 160,mmHg
